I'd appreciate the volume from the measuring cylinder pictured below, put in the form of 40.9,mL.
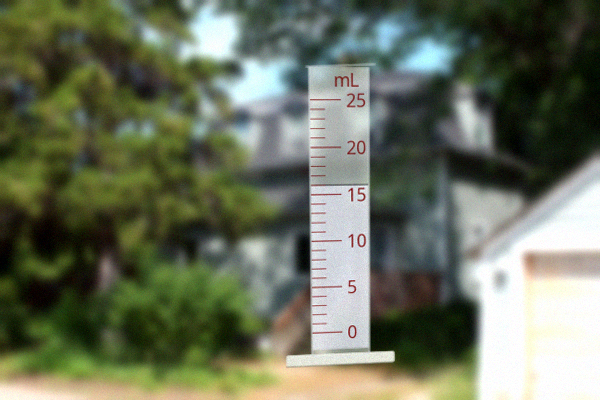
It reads 16,mL
